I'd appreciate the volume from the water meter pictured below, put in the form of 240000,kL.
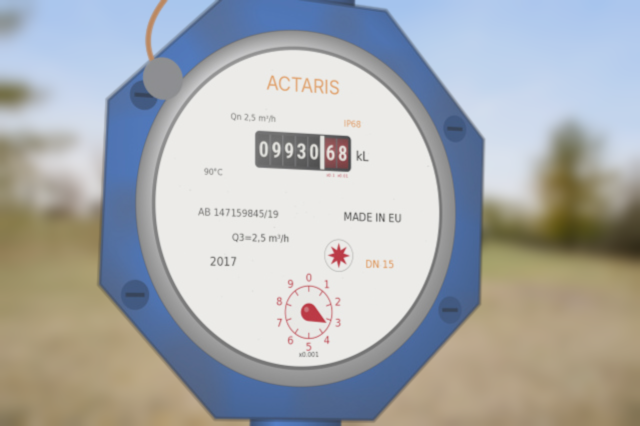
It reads 9930.683,kL
